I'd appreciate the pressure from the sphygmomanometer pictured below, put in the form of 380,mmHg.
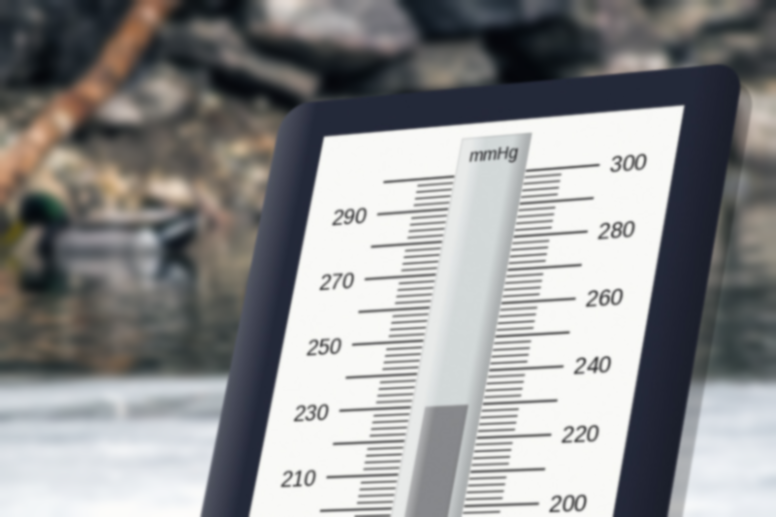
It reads 230,mmHg
